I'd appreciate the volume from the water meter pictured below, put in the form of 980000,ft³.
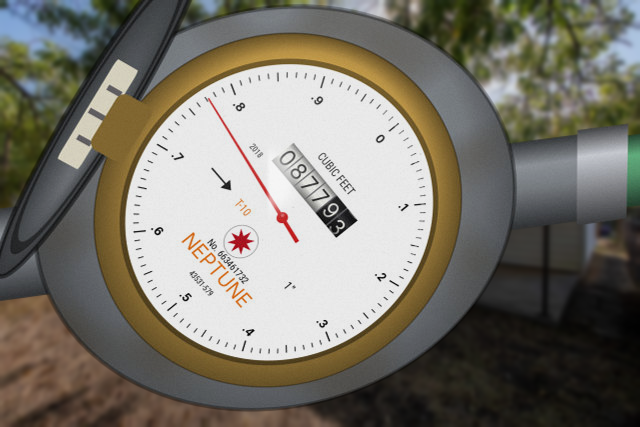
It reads 87792.77,ft³
